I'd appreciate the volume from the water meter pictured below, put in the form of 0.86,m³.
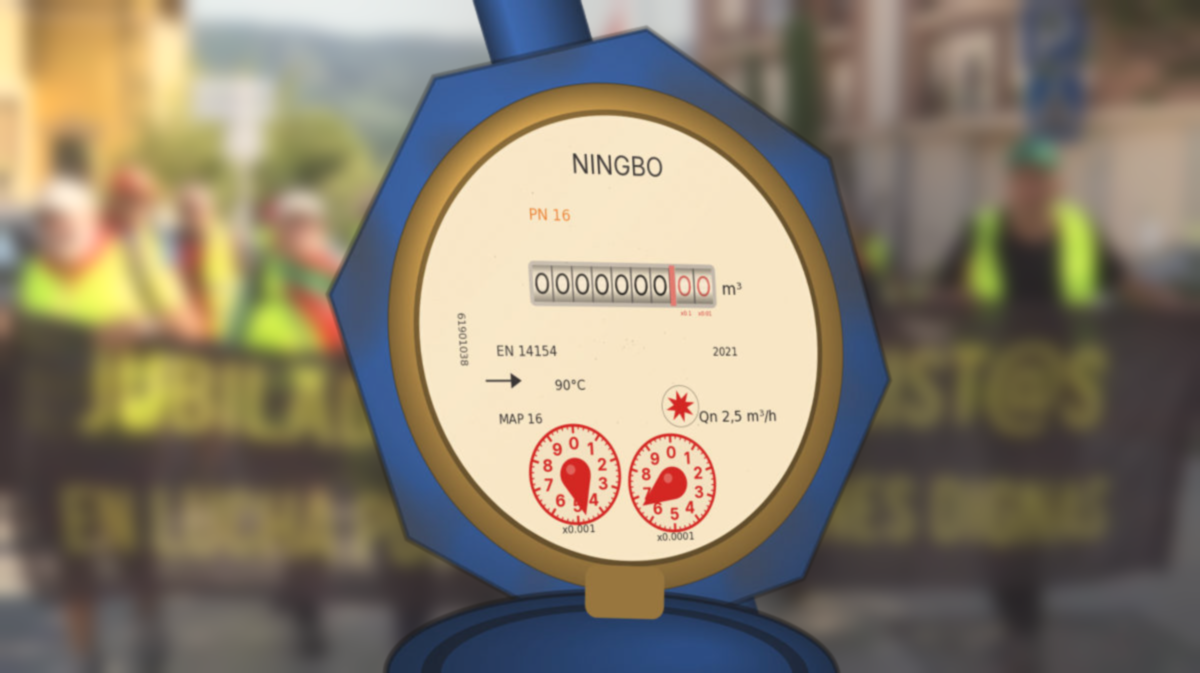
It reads 0.0046,m³
